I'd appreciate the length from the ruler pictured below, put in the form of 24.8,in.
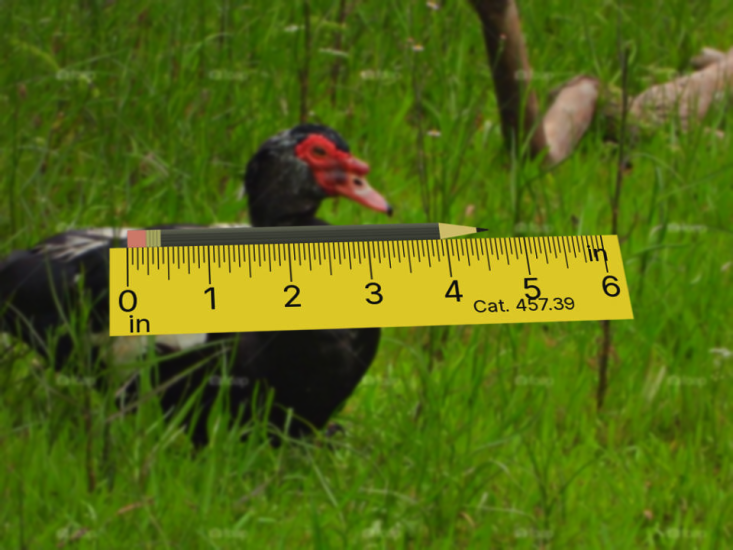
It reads 4.5625,in
